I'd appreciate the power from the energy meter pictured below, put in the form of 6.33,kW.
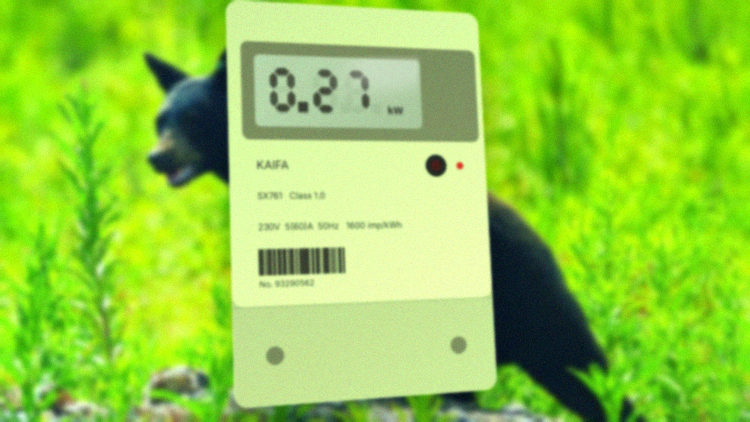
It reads 0.27,kW
